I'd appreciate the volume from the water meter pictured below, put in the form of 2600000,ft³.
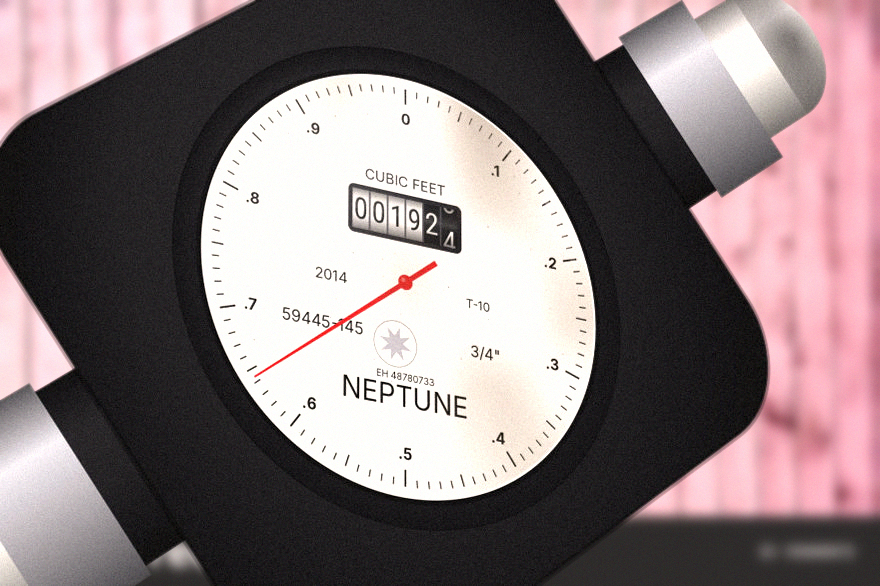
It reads 1923.64,ft³
